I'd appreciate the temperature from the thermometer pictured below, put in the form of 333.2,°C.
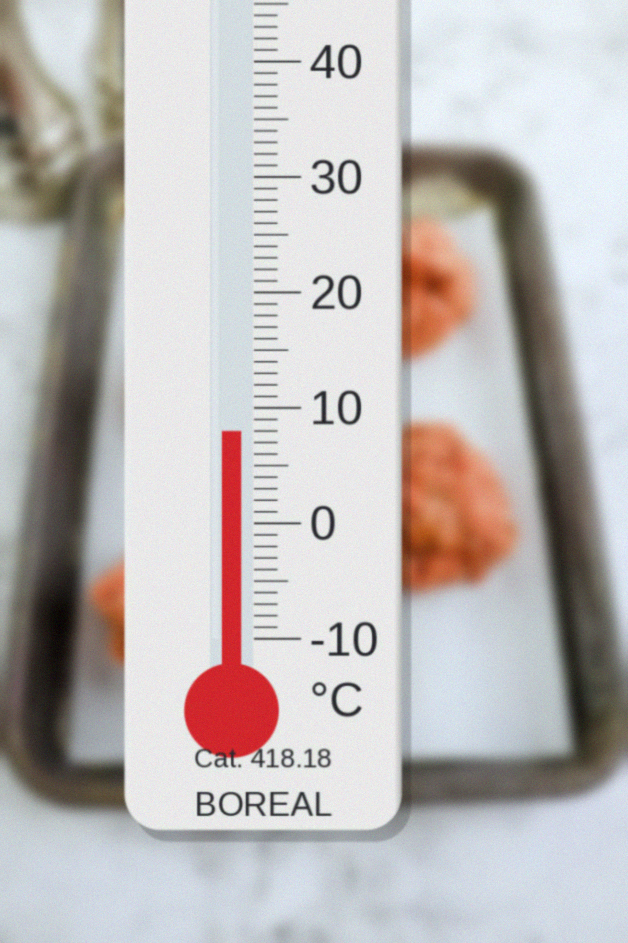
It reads 8,°C
